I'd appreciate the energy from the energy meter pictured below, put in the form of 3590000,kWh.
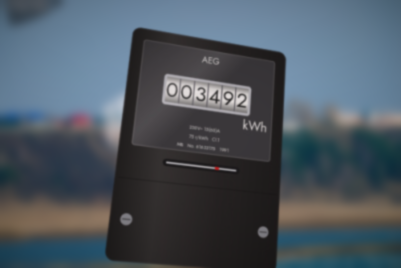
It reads 3492,kWh
